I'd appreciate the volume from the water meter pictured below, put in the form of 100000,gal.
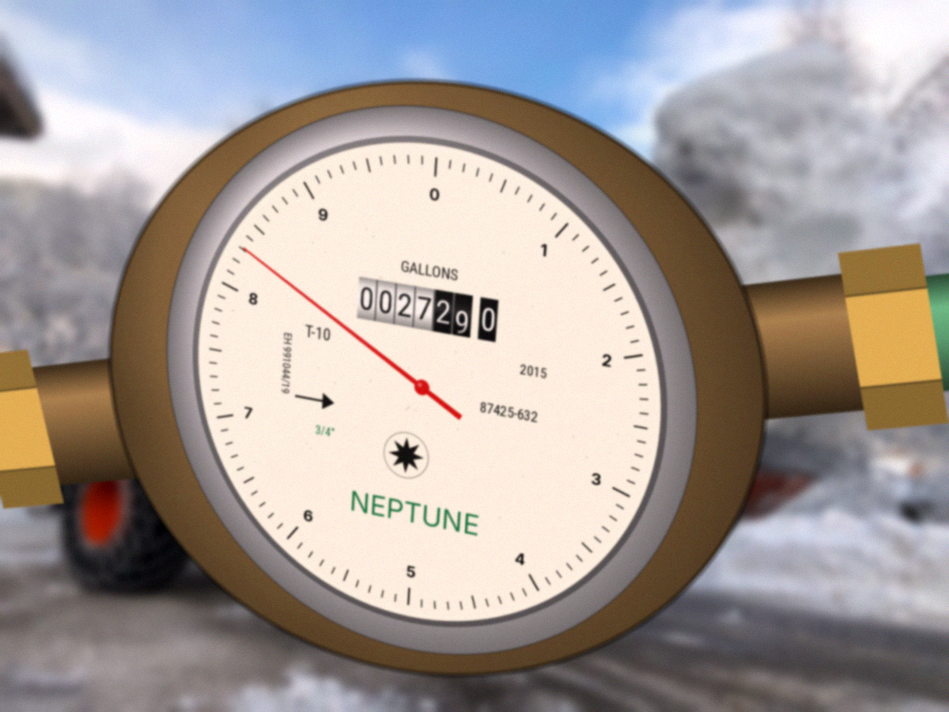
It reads 27288.3,gal
